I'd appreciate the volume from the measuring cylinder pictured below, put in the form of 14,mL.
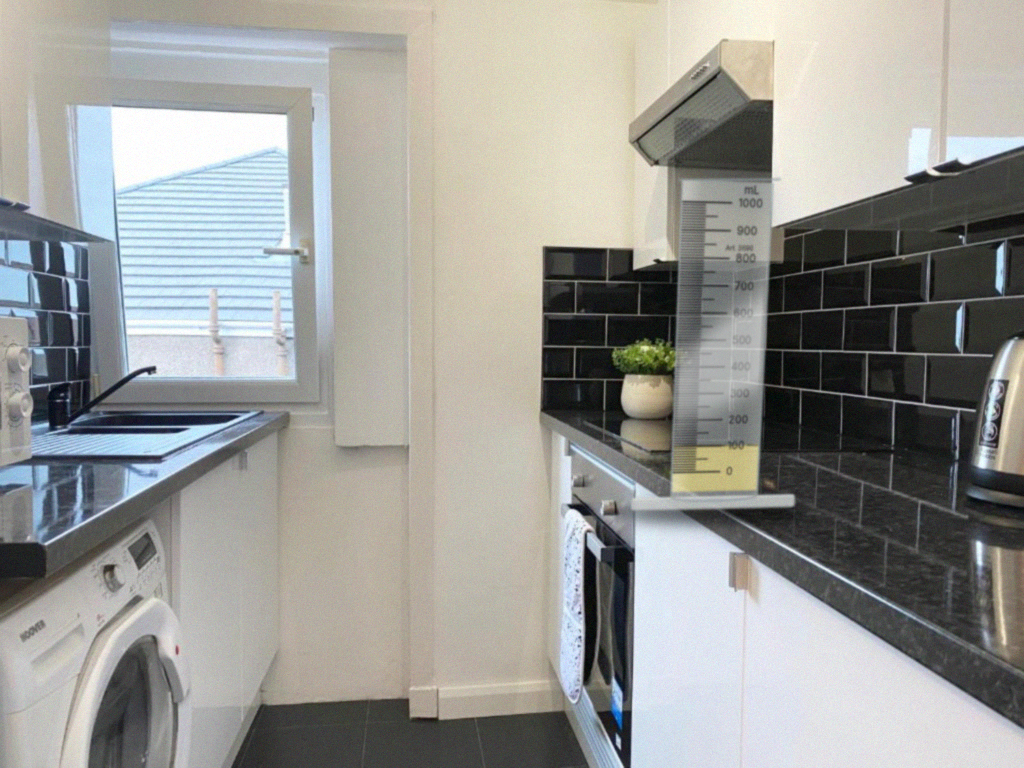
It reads 100,mL
